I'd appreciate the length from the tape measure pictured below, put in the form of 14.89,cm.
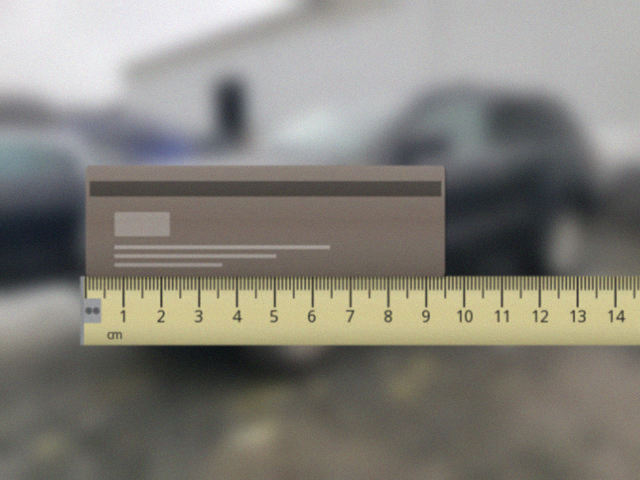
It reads 9.5,cm
